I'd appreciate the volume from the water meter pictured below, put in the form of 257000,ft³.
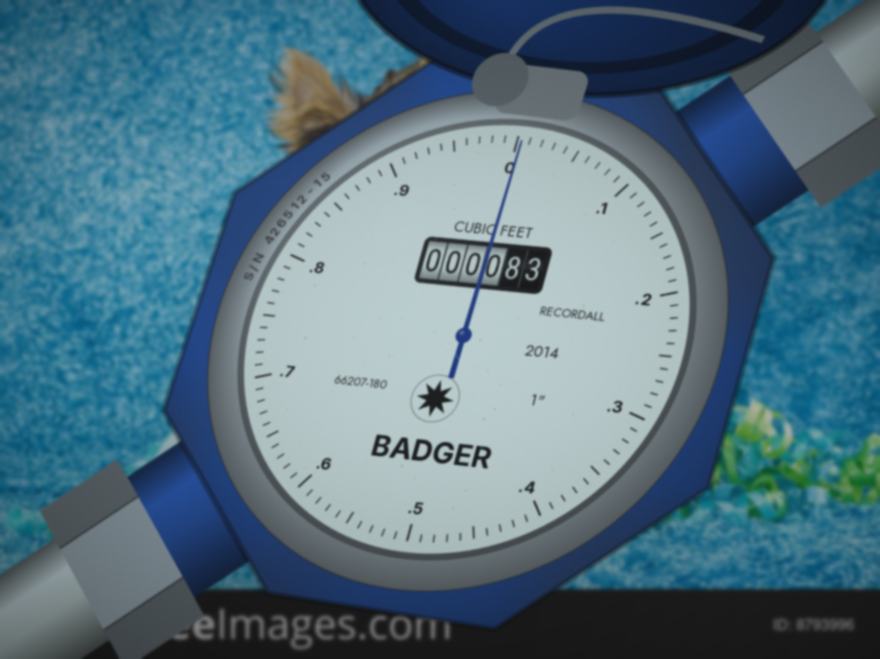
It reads 83.00,ft³
